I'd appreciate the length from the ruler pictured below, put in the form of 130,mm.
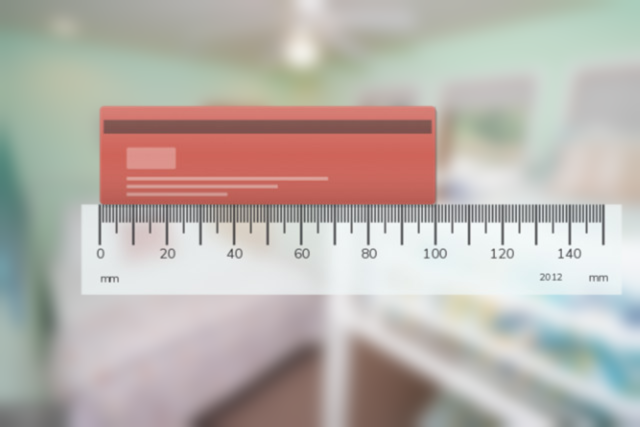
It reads 100,mm
